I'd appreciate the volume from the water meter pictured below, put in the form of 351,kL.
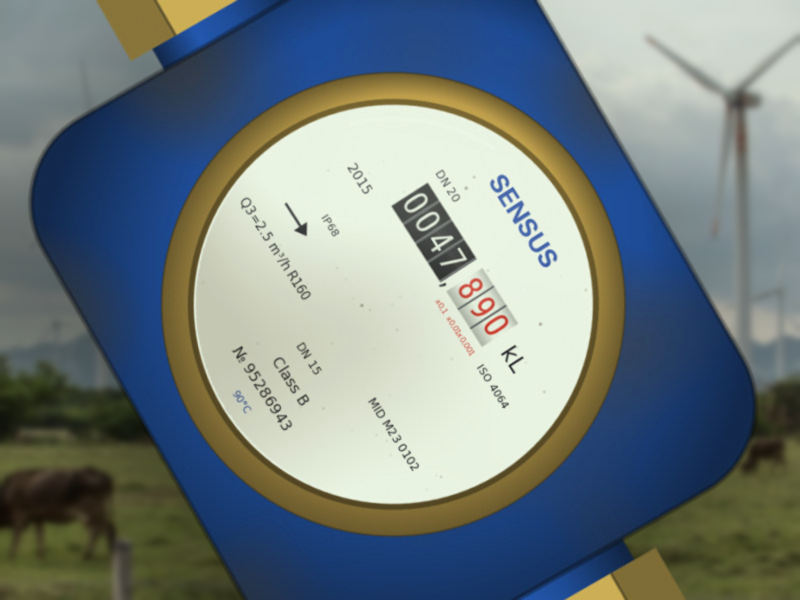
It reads 47.890,kL
